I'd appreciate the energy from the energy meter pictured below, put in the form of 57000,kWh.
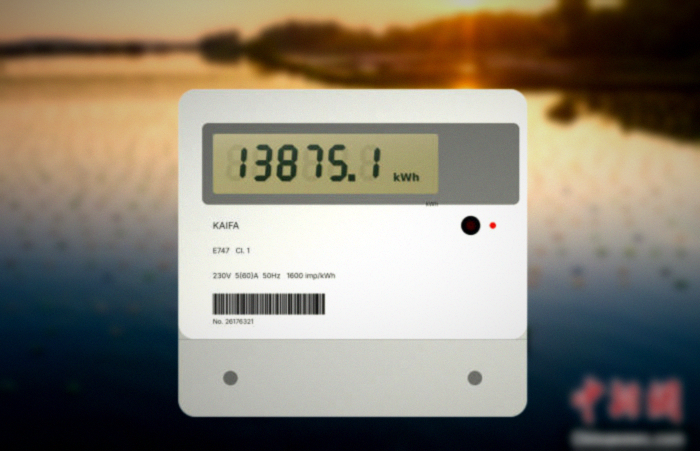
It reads 13875.1,kWh
